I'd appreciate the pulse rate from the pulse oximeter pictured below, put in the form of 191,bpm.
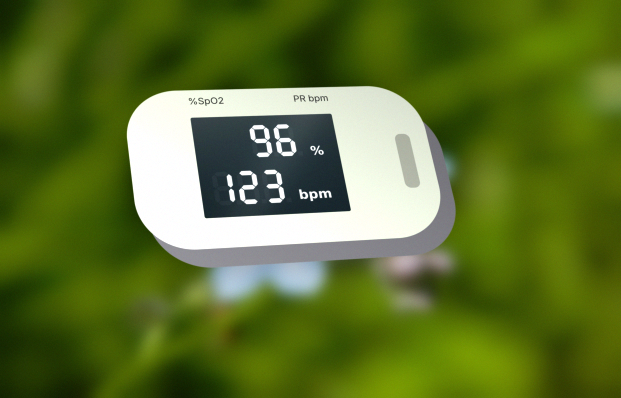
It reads 123,bpm
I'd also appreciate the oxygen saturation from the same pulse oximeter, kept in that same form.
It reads 96,%
